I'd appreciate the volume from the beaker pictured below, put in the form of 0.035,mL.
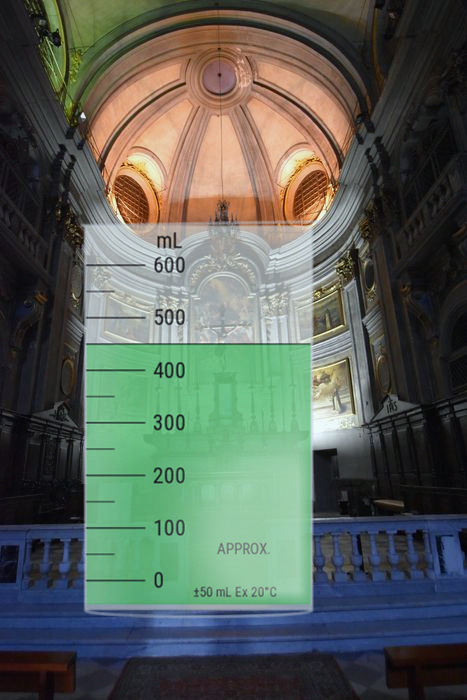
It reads 450,mL
